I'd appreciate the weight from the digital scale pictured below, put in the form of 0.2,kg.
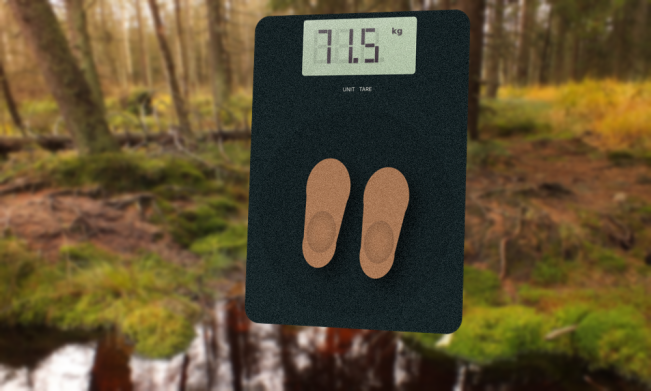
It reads 71.5,kg
